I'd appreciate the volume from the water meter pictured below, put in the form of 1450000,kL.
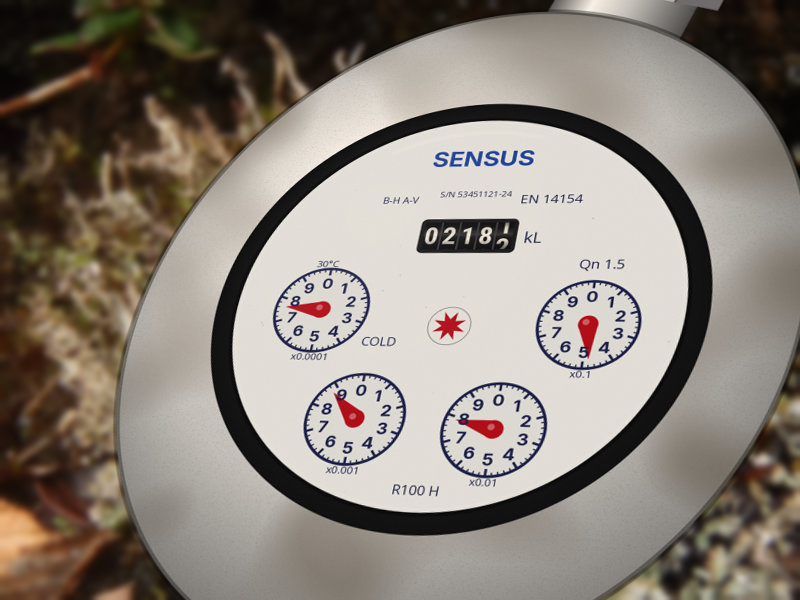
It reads 2181.4787,kL
